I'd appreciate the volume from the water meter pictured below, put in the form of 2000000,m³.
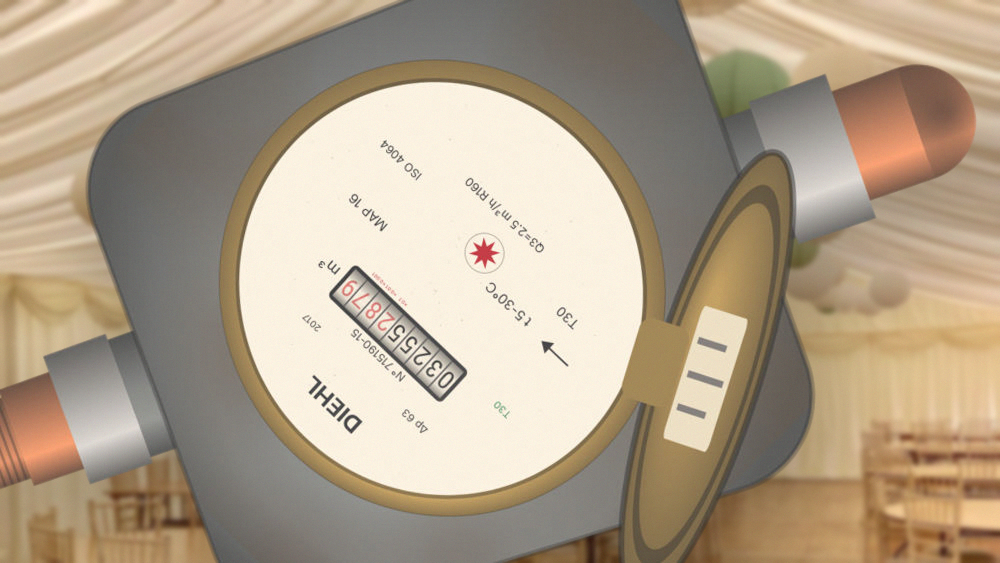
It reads 3255.2879,m³
